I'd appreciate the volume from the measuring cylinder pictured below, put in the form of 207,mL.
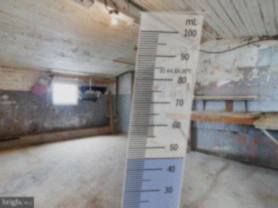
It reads 45,mL
